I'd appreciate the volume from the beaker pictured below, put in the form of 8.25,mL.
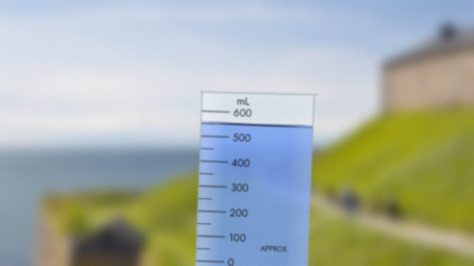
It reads 550,mL
